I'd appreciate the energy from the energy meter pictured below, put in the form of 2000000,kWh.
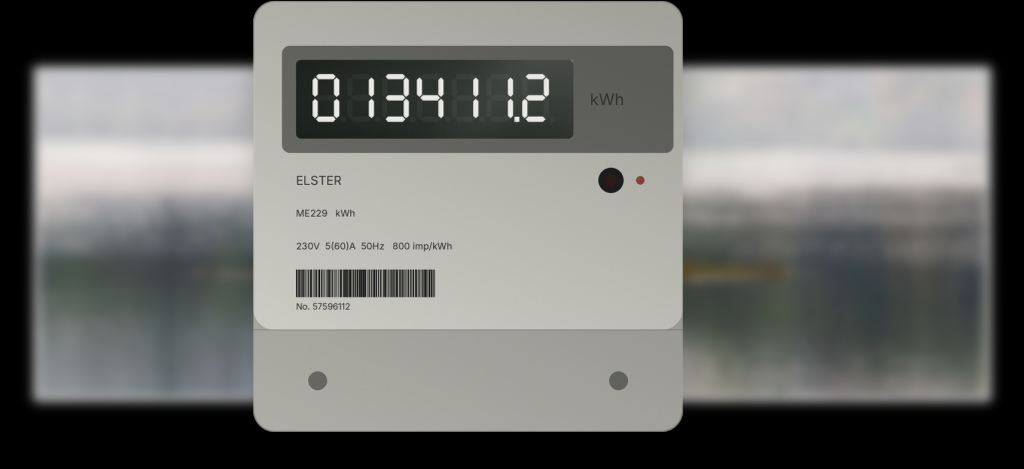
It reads 13411.2,kWh
